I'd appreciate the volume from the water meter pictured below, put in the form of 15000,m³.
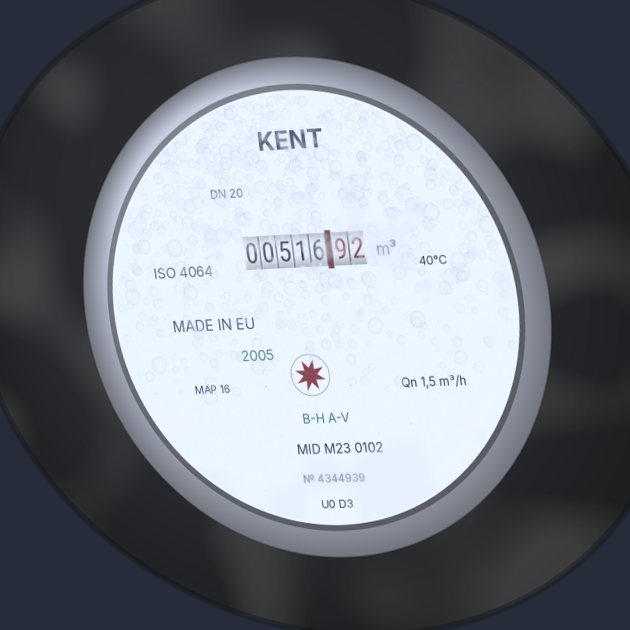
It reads 516.92,m³
